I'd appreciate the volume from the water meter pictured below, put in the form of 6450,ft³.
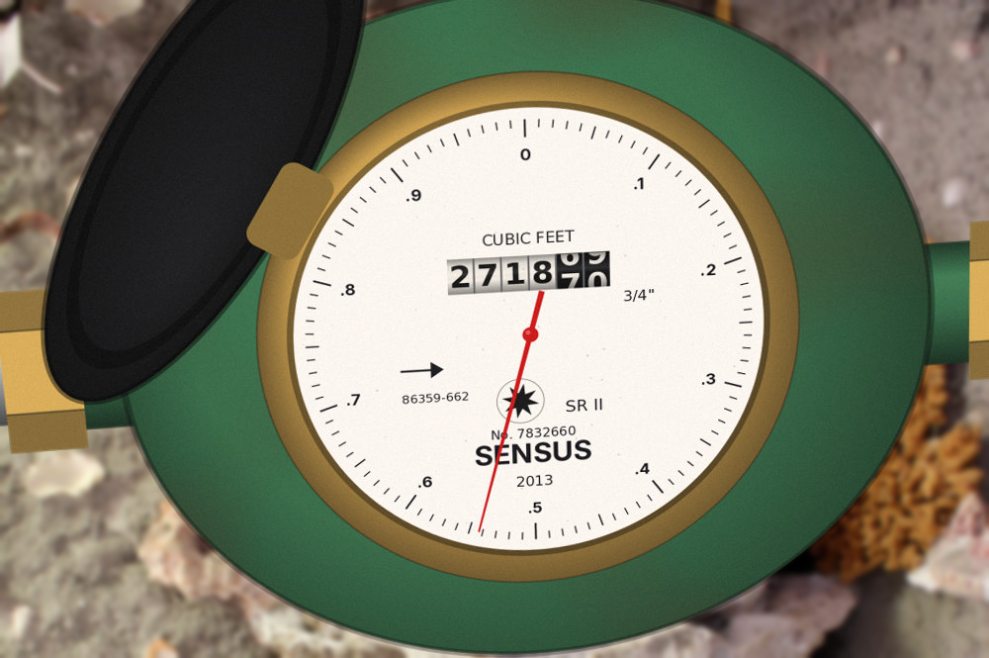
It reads 271869.54,ft³
